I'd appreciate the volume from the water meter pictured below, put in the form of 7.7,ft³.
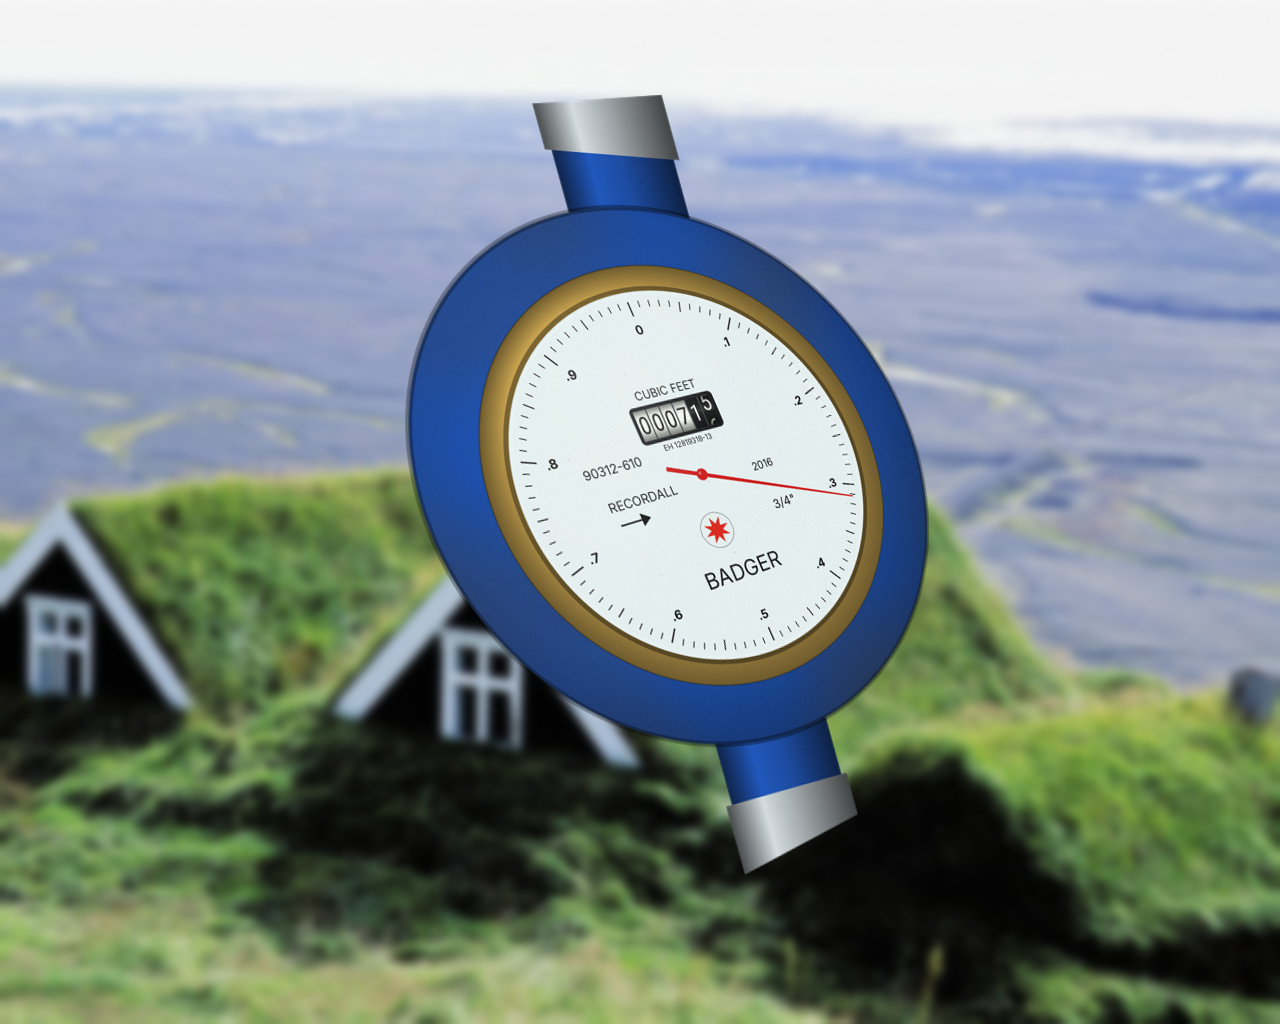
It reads 715.31,ft³
